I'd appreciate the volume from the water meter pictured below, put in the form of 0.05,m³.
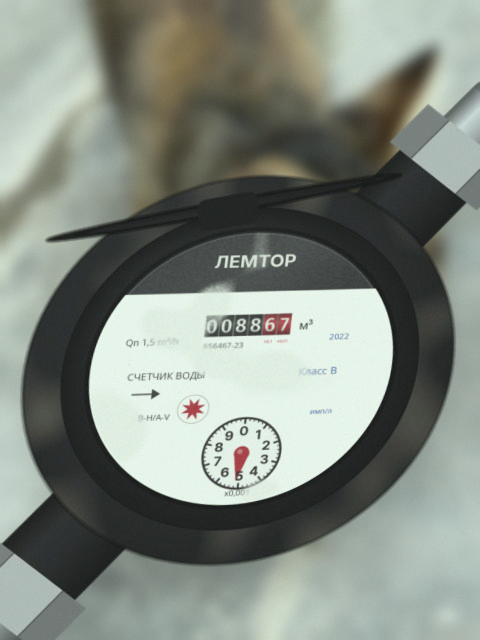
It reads 88.675,m³
